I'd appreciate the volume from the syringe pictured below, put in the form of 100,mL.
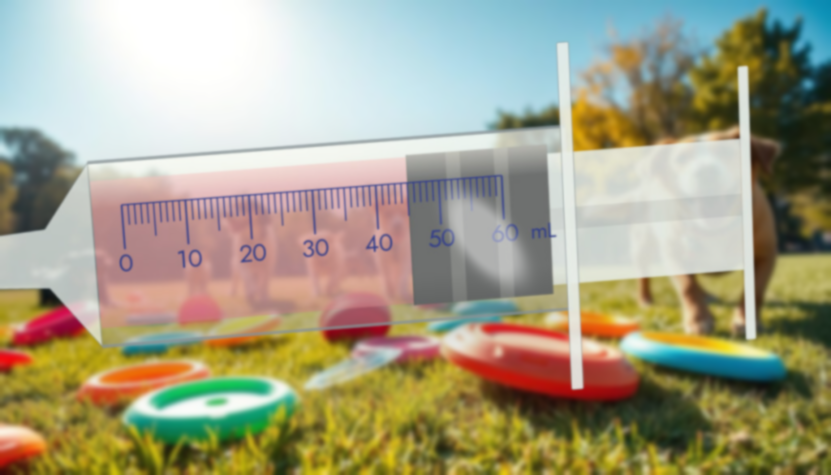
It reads 45,mL
